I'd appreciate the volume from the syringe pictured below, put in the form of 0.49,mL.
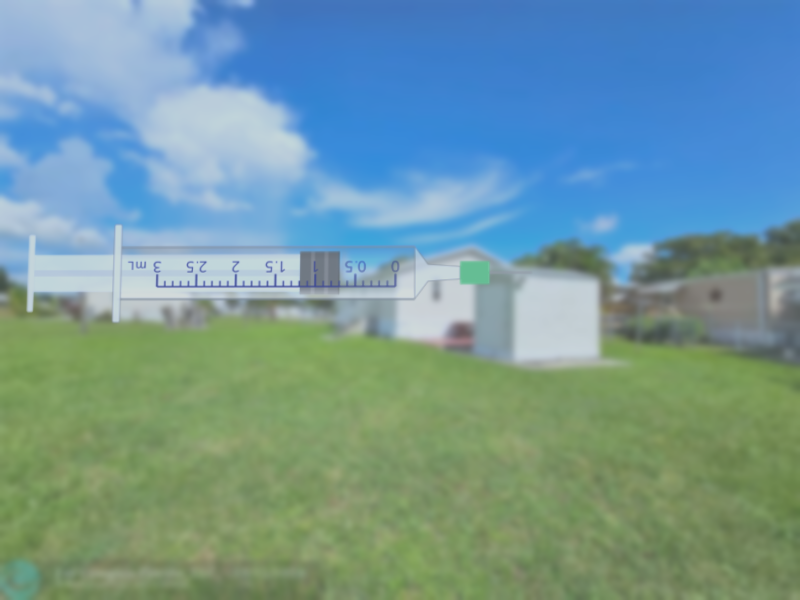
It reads 0.7,mL
